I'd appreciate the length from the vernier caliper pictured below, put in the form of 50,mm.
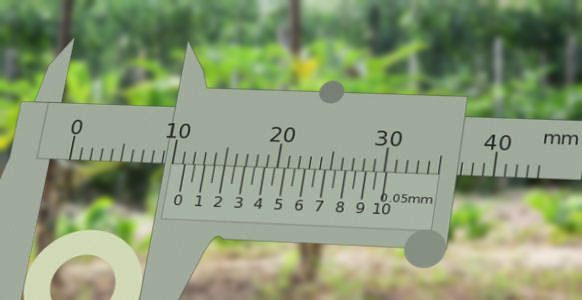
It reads 11.2,mm
